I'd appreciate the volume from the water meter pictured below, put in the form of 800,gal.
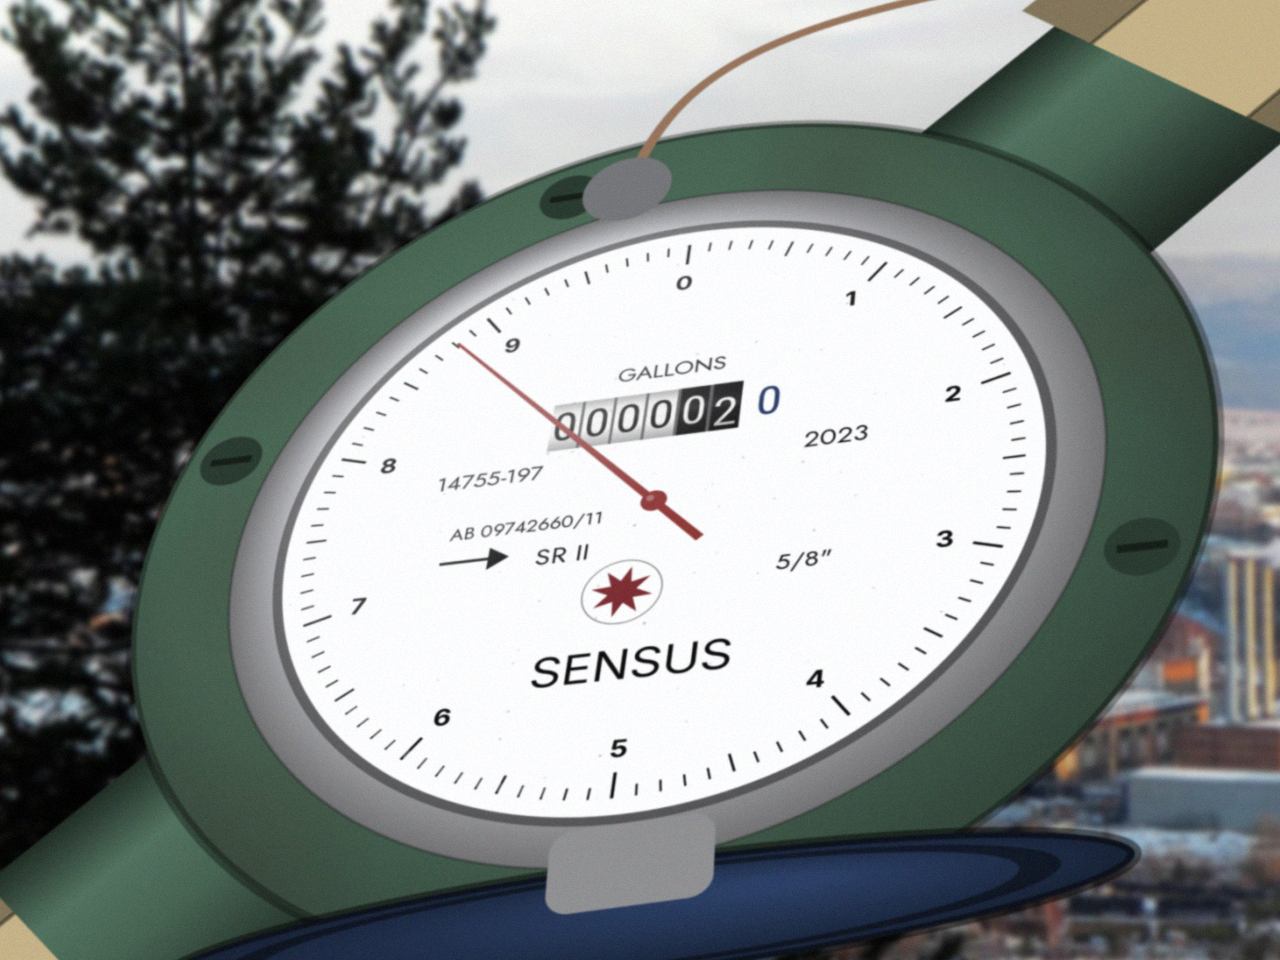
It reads 18.8,gal
